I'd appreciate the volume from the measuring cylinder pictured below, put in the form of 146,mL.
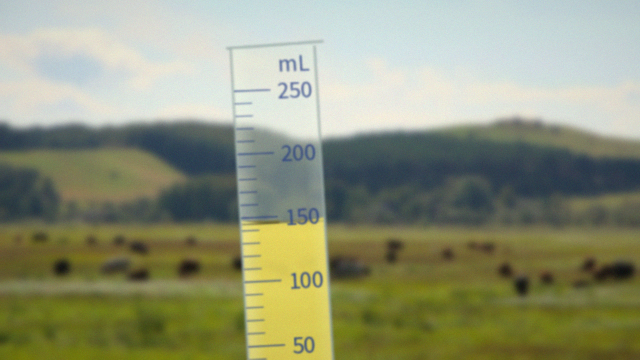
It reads 145,mL
